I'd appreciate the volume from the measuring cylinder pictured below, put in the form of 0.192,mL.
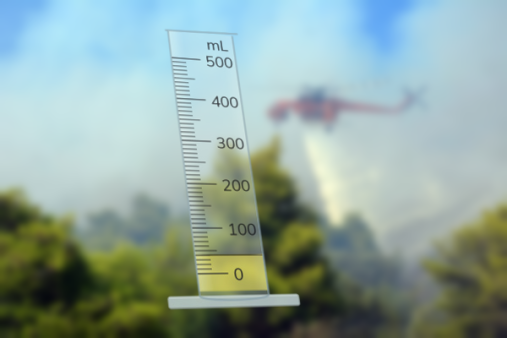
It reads 40,mL
